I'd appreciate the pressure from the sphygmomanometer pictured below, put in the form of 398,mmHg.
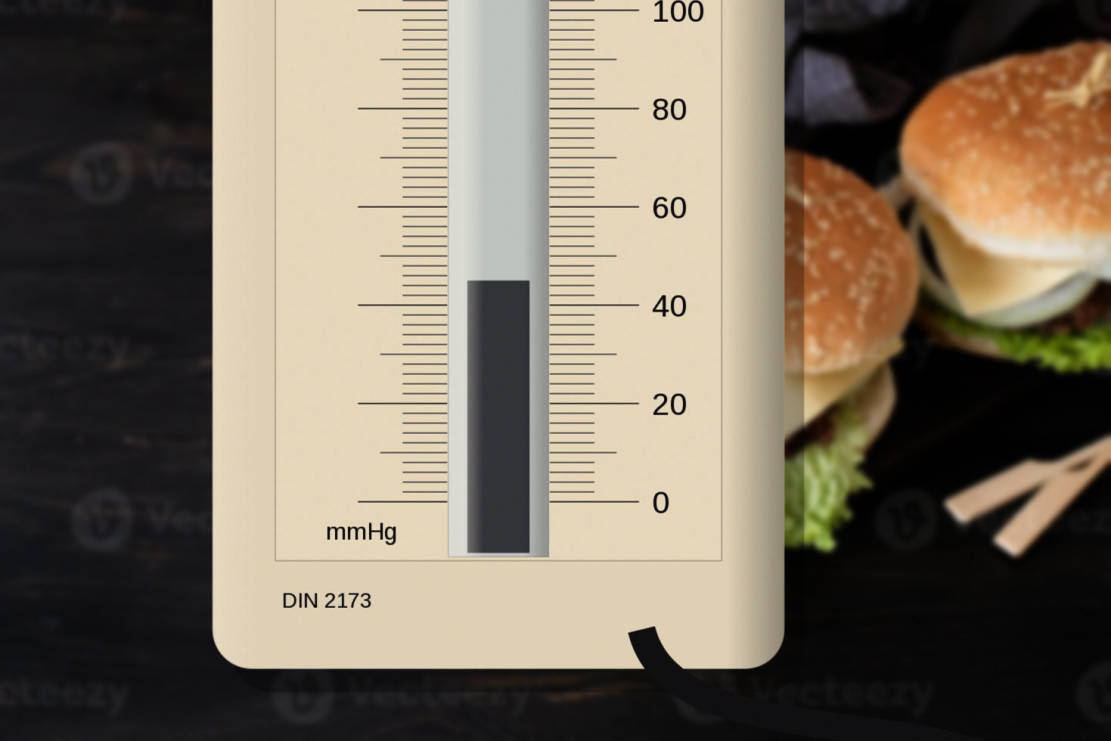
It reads 45,mmHg
